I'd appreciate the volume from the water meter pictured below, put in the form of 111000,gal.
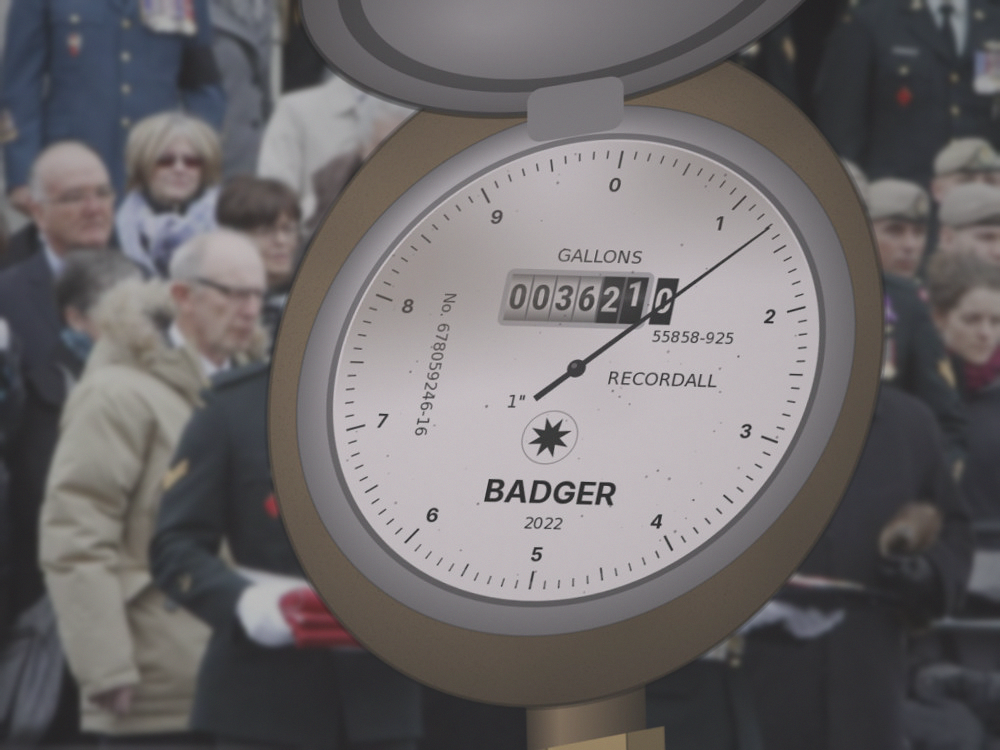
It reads 36211.3,gal
